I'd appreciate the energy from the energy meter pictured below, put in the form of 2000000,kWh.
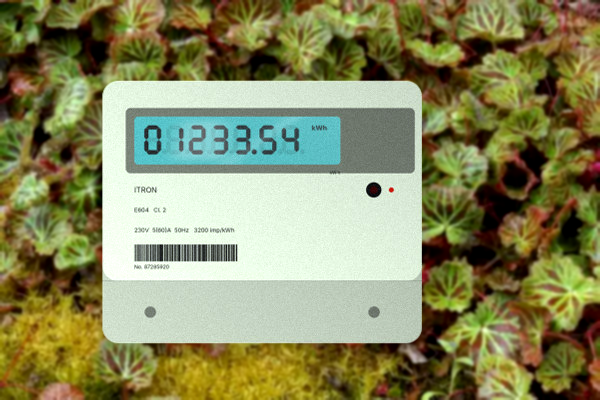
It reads 1233.54,kWh
